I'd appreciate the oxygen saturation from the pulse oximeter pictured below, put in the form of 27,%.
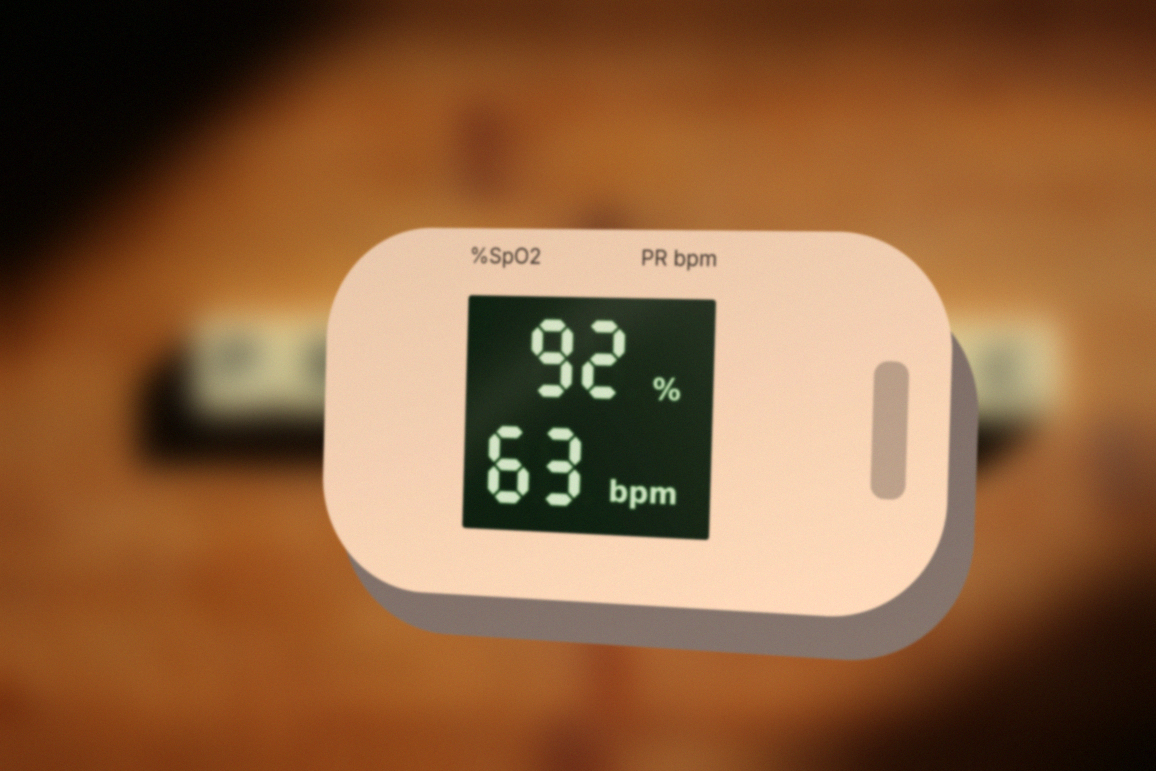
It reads 92,%
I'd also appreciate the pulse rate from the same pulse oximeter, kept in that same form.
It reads 63,bpm
